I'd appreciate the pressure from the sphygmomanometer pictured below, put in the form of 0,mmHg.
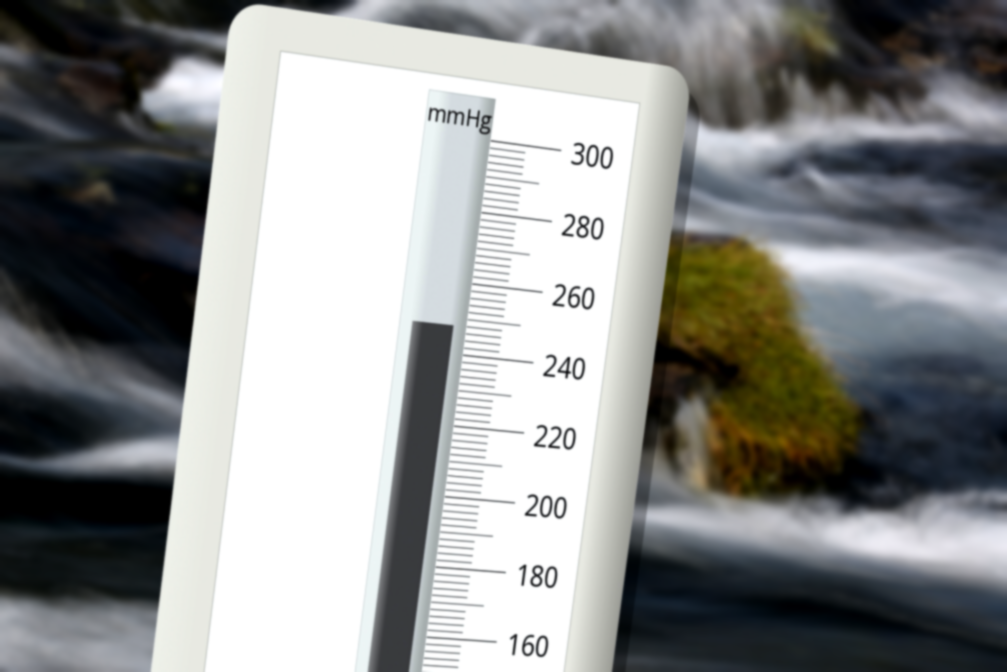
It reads 248,mmHg
